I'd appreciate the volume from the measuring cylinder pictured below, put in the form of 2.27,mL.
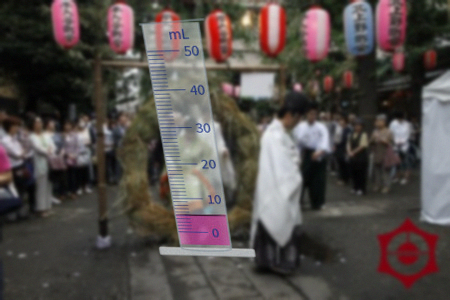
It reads 5,mL
